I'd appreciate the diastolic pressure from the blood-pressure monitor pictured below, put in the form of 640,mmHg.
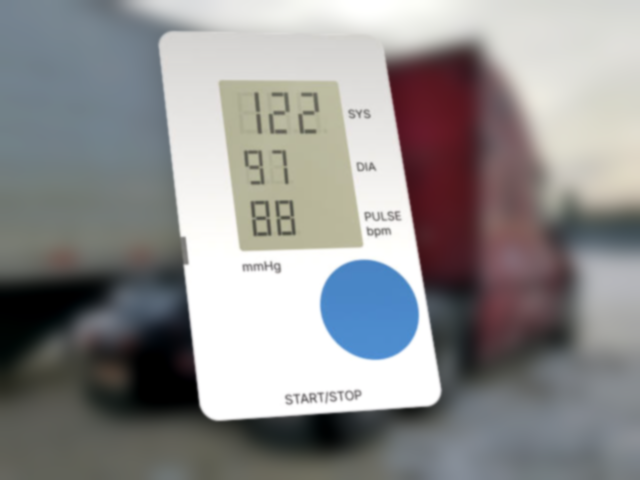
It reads 97,mmHg
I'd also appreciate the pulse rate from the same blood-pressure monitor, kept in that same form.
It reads 88,bpm
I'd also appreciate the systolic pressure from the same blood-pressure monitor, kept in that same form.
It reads 122,mmHg
